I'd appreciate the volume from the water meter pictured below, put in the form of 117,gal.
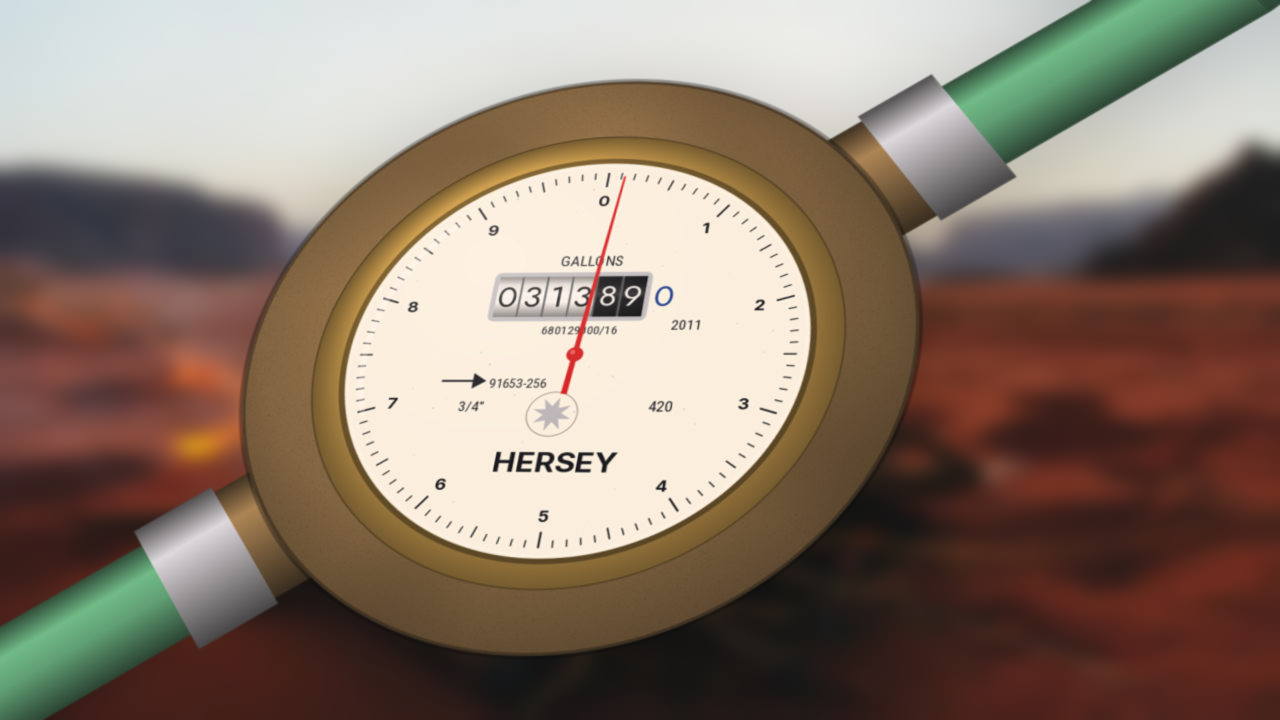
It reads 313890.1,gal
